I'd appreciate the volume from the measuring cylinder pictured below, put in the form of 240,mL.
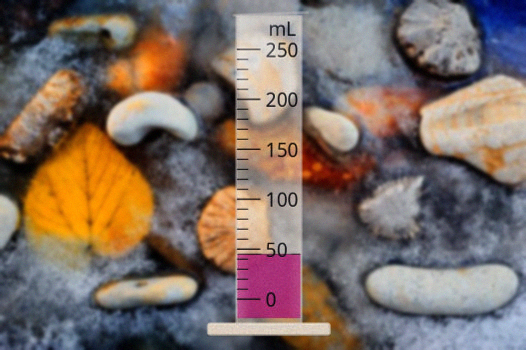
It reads 45,mL
